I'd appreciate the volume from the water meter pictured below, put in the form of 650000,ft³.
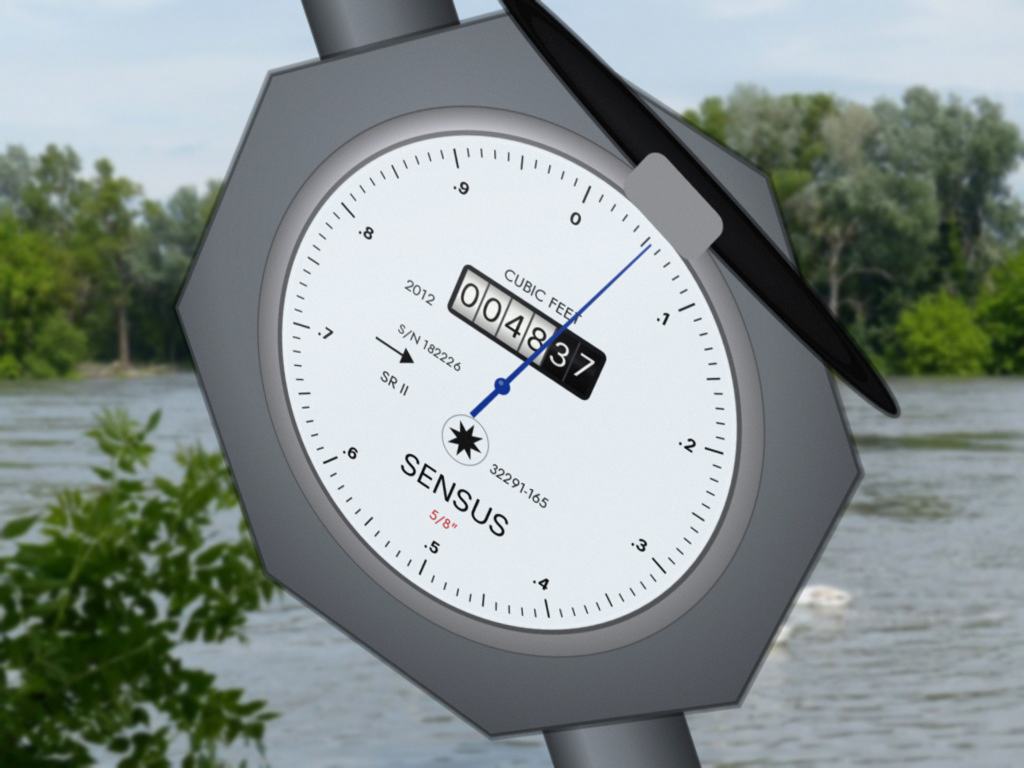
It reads 4837.05,ft³
